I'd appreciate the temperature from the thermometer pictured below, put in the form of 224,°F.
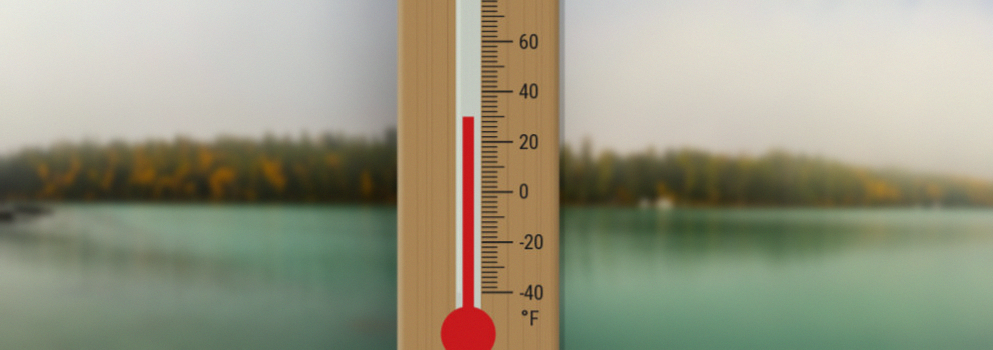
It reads 30,°F
